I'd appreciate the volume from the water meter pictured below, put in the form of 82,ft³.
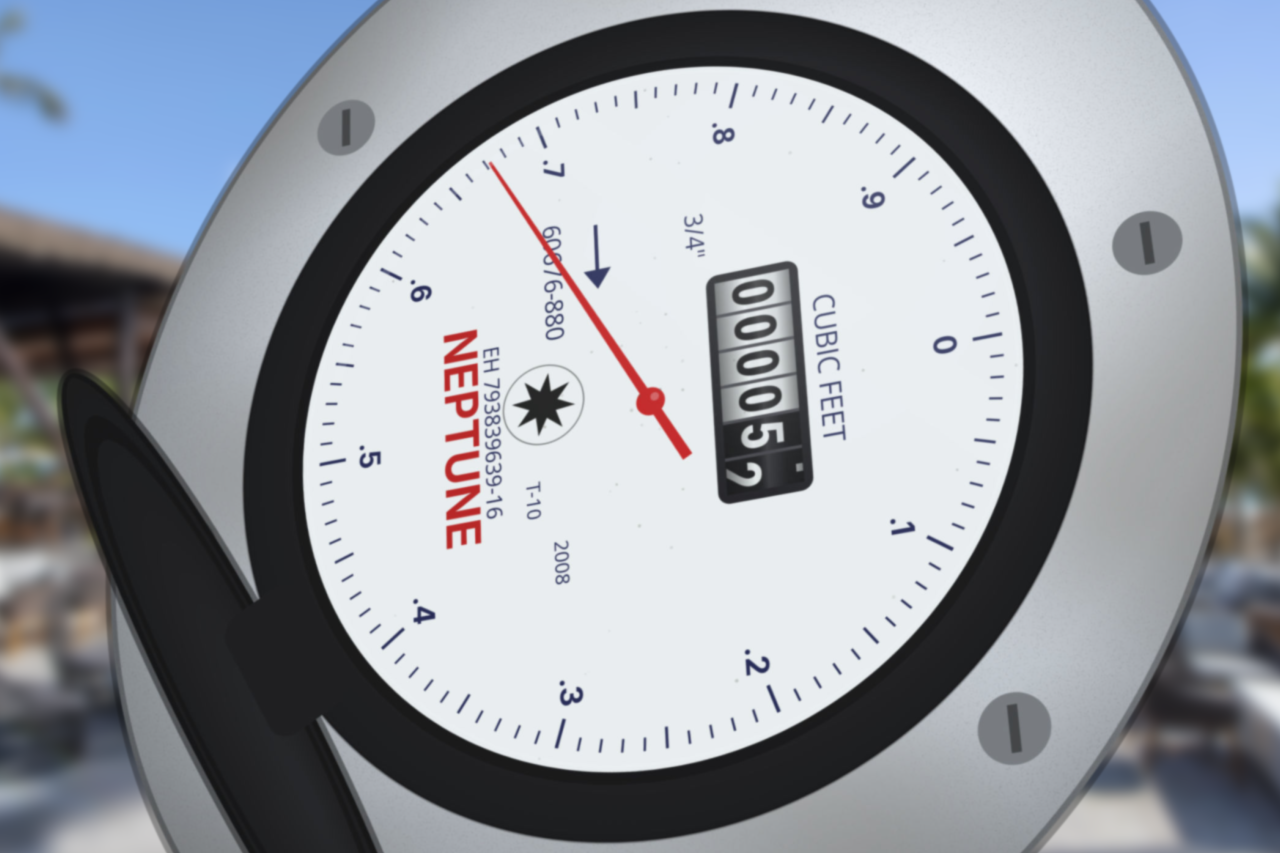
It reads 51.67,ft³
